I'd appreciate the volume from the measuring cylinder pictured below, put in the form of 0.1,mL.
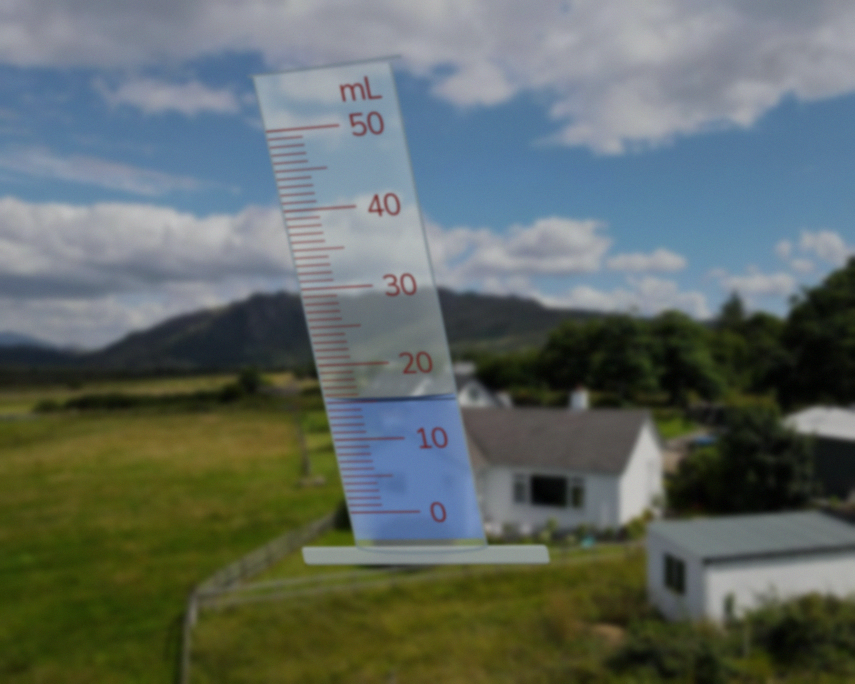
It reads 15,mL
